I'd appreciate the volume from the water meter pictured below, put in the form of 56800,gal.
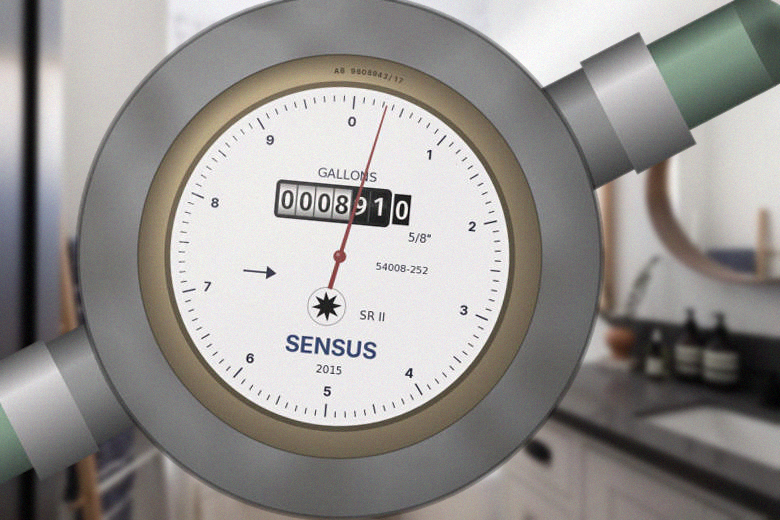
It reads 8910.3,gal
